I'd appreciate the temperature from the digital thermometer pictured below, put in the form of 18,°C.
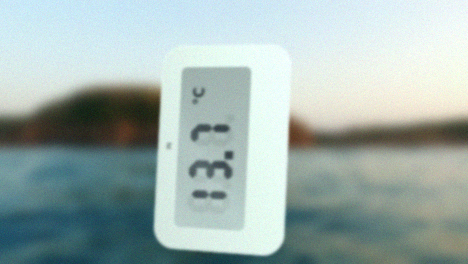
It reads 13.7,°C
